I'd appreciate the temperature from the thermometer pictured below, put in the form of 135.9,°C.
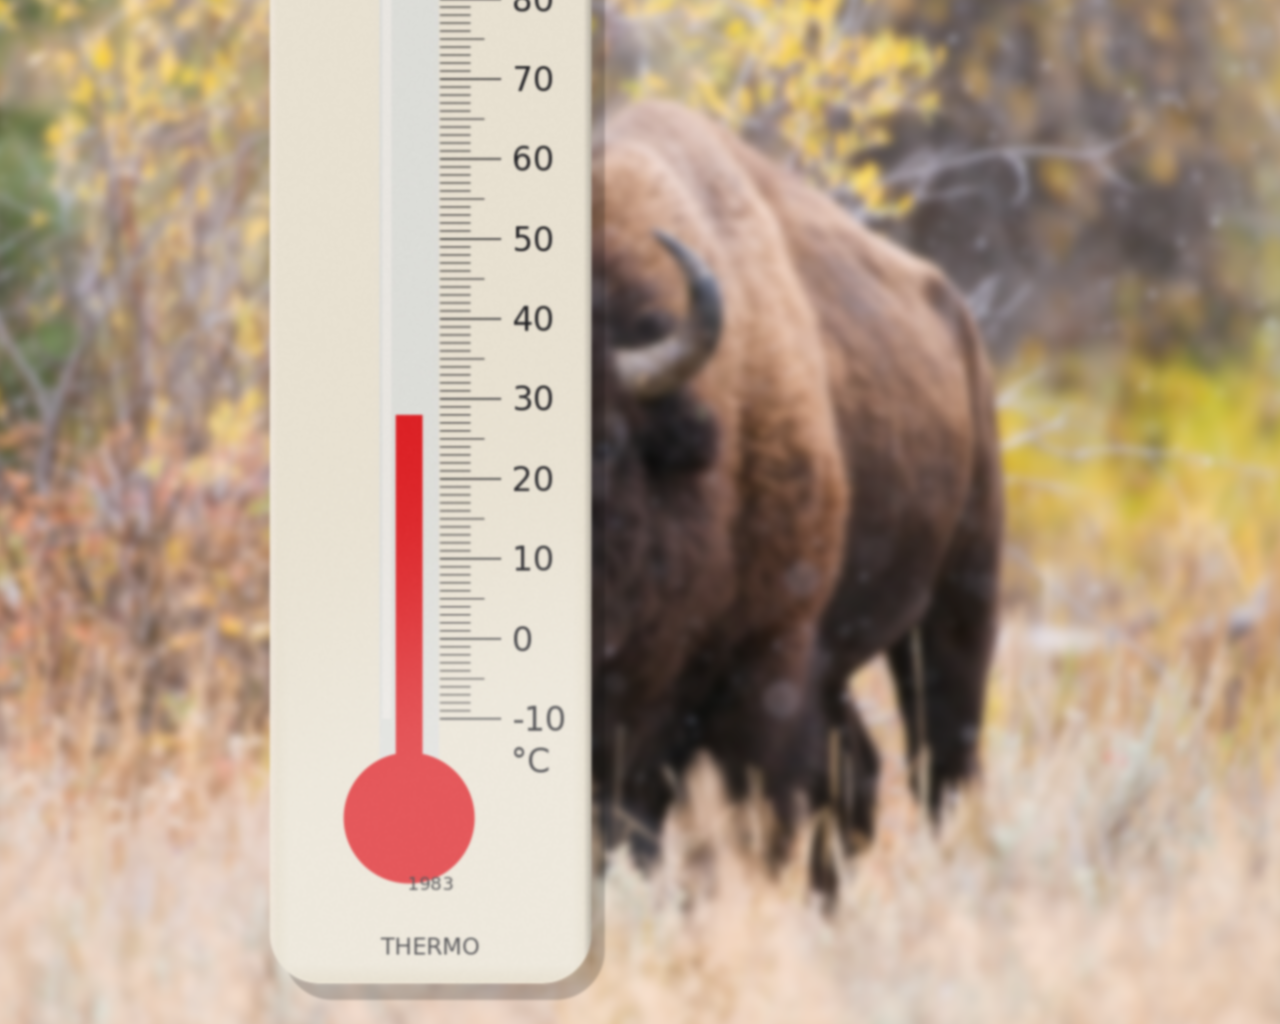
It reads 28,°C
